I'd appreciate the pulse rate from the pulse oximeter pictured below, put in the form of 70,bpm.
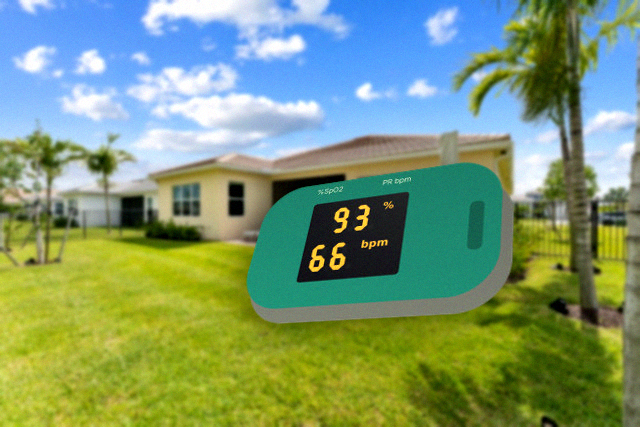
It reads 66,bpm
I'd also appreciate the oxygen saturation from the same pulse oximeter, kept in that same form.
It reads 93,%
